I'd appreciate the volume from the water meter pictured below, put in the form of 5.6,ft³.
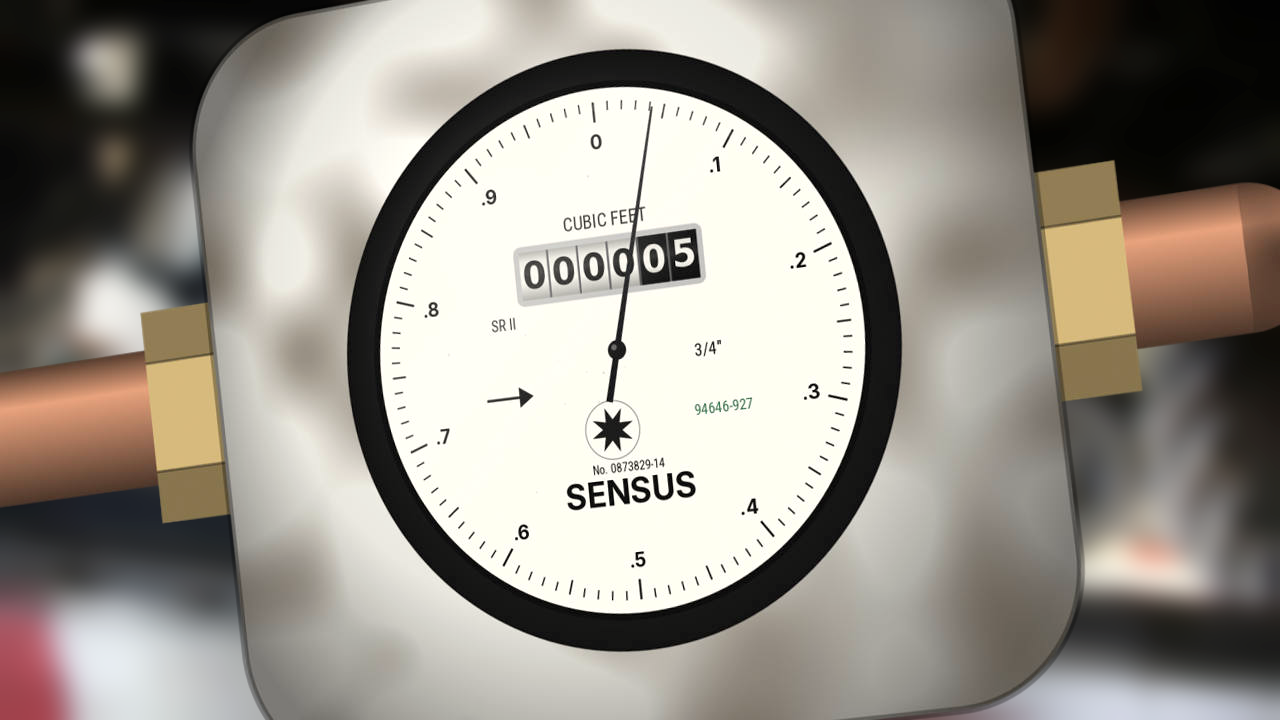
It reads 5.04,ft³
